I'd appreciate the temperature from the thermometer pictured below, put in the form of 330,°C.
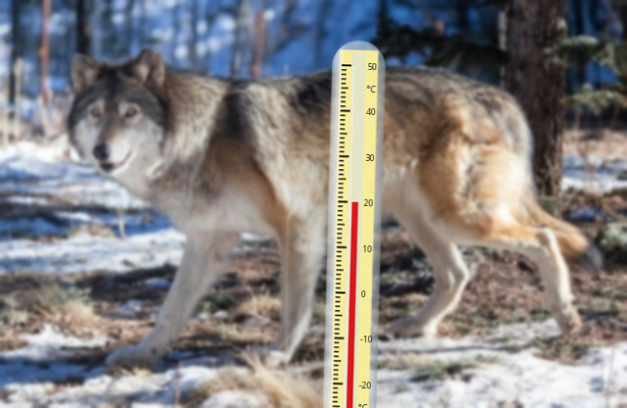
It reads 20,°C
